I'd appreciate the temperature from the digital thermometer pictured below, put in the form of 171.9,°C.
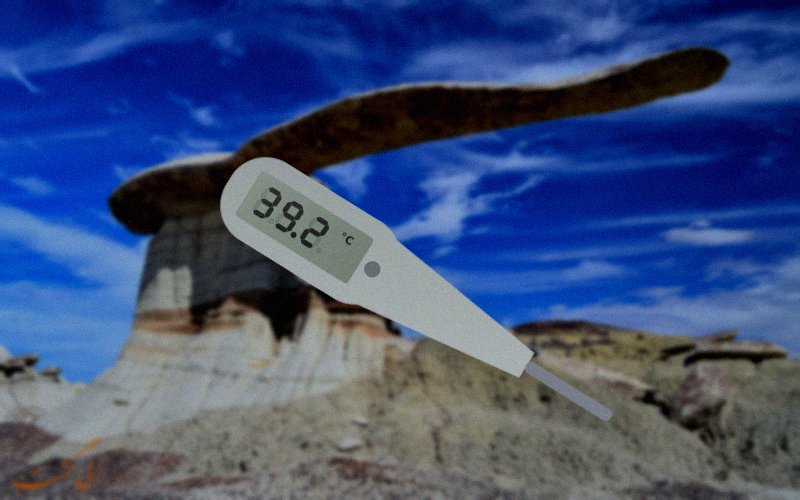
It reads 39.2,°C
